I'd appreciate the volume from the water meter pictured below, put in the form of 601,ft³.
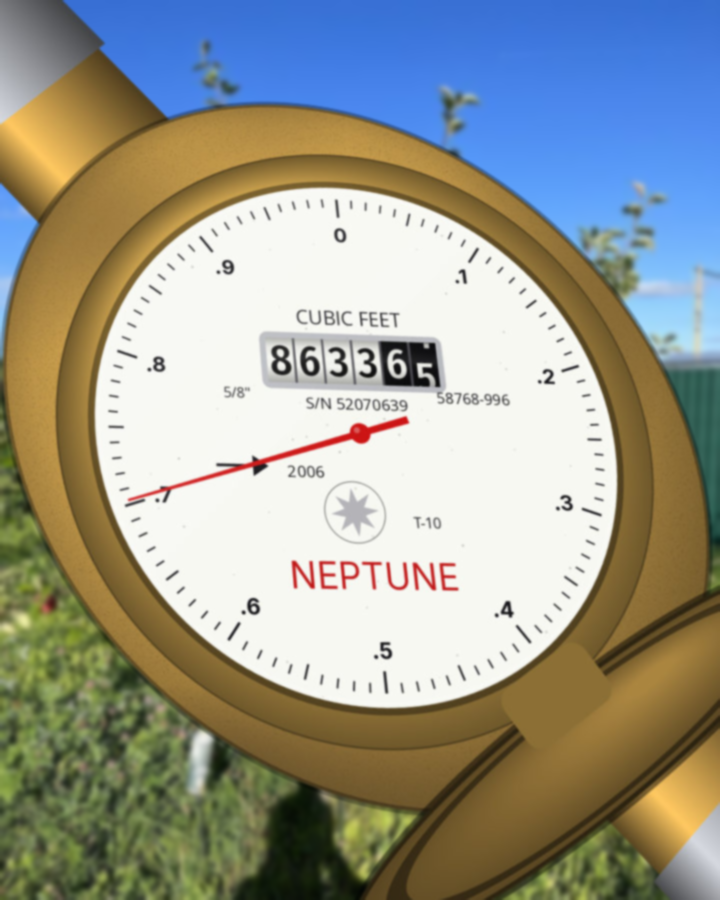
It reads 863364.70,ft³
